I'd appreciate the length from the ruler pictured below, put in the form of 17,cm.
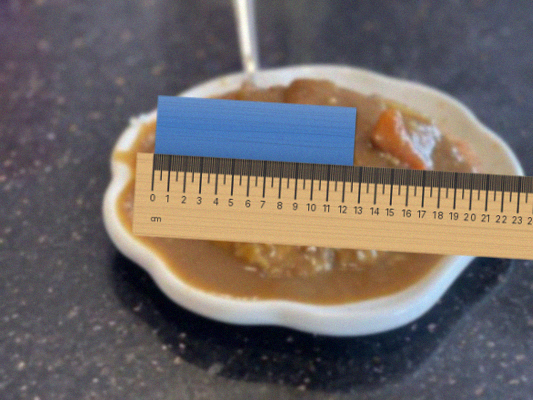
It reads 12.5,cm
